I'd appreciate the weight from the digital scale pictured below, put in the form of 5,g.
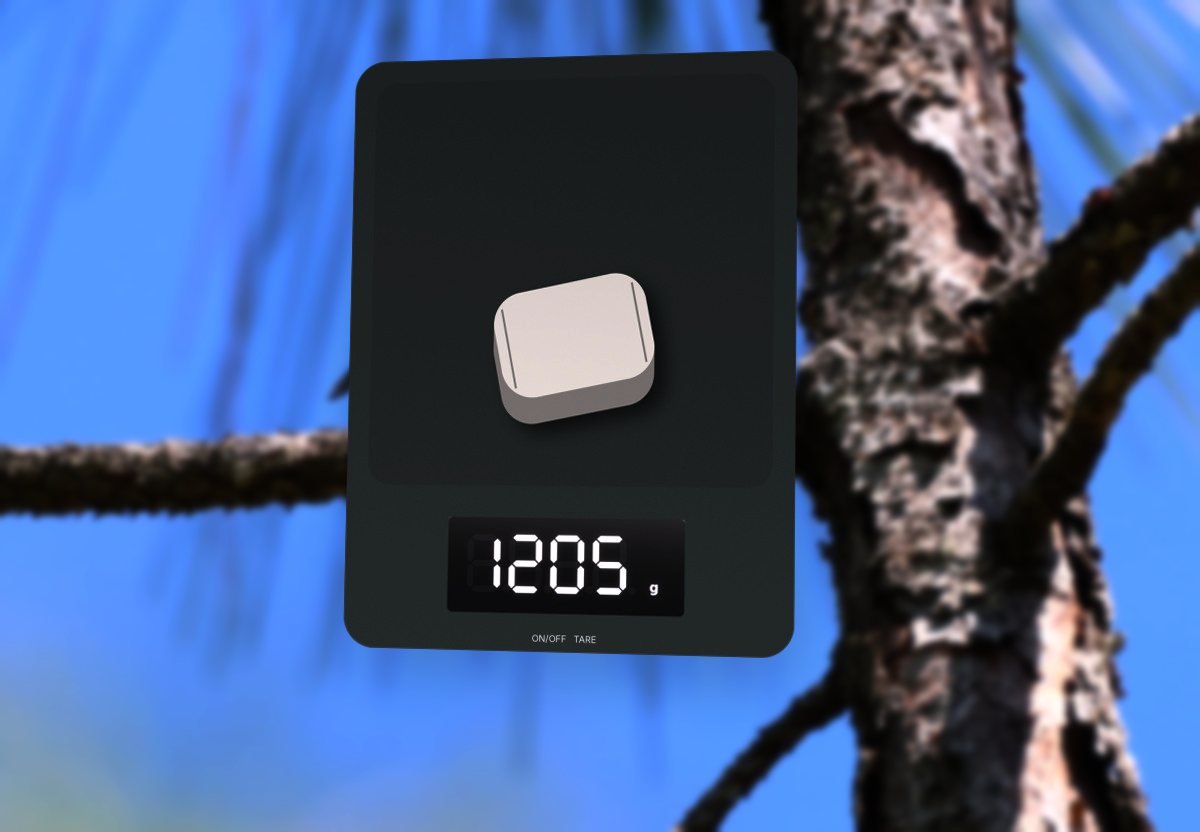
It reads 1205,g
